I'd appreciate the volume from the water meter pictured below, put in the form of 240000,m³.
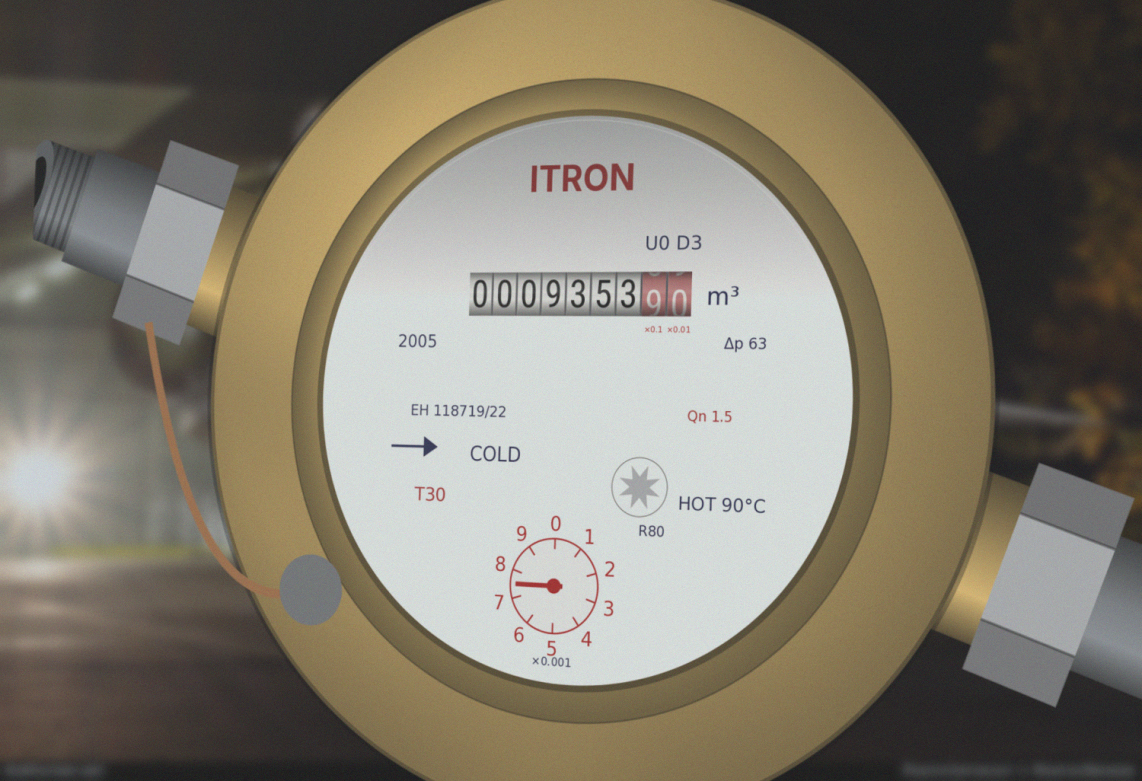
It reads 9353.897,m³
